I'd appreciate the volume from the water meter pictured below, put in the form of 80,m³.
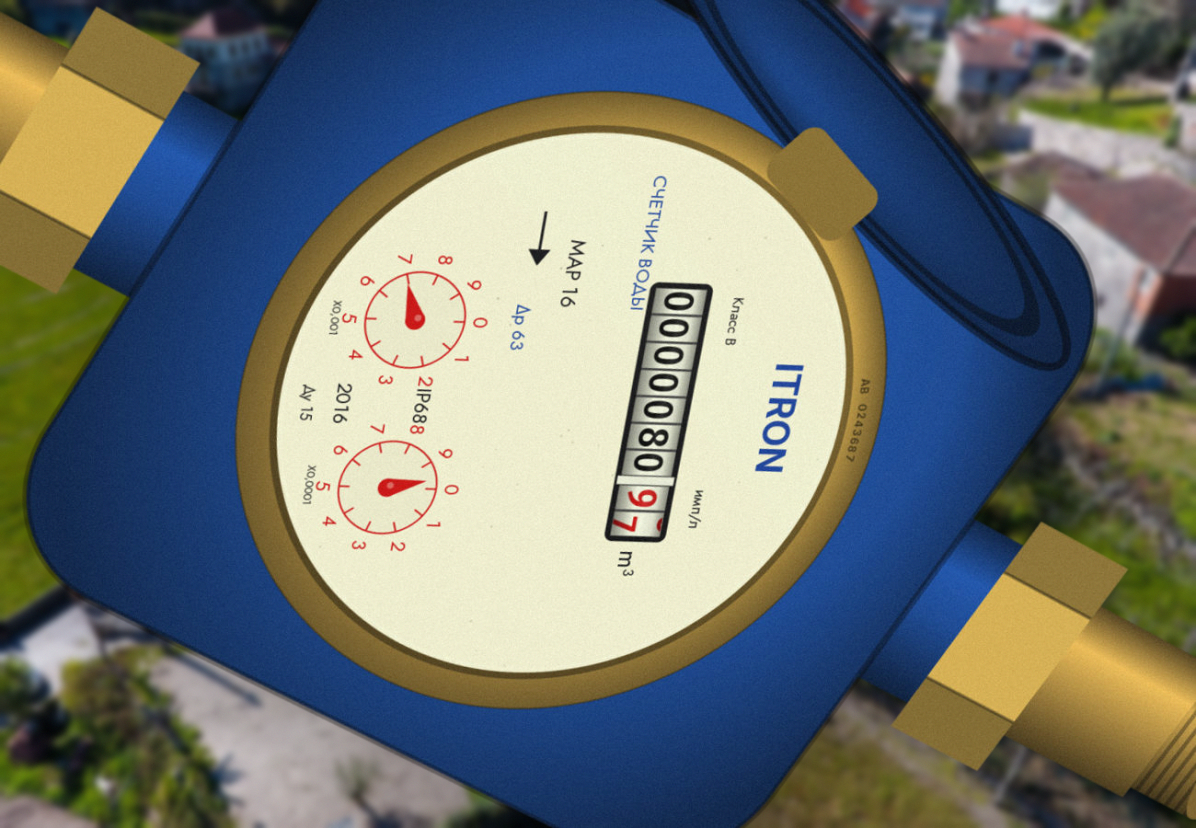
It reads 80.9669,m³
